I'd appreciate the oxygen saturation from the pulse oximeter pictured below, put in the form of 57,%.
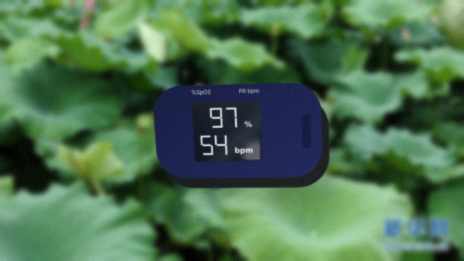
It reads 97,%
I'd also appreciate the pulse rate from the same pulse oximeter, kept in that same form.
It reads 54,bpm
